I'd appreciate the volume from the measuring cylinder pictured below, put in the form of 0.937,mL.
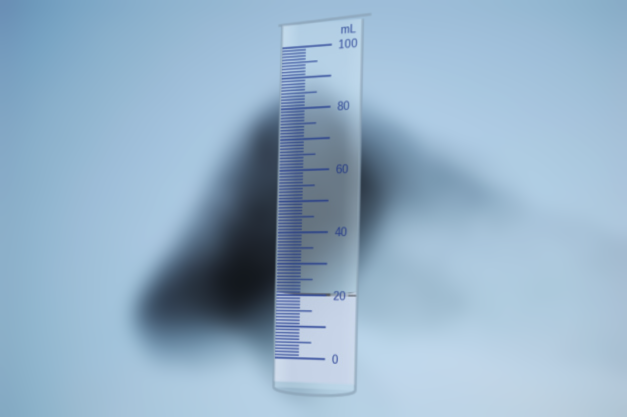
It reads 20,mL
